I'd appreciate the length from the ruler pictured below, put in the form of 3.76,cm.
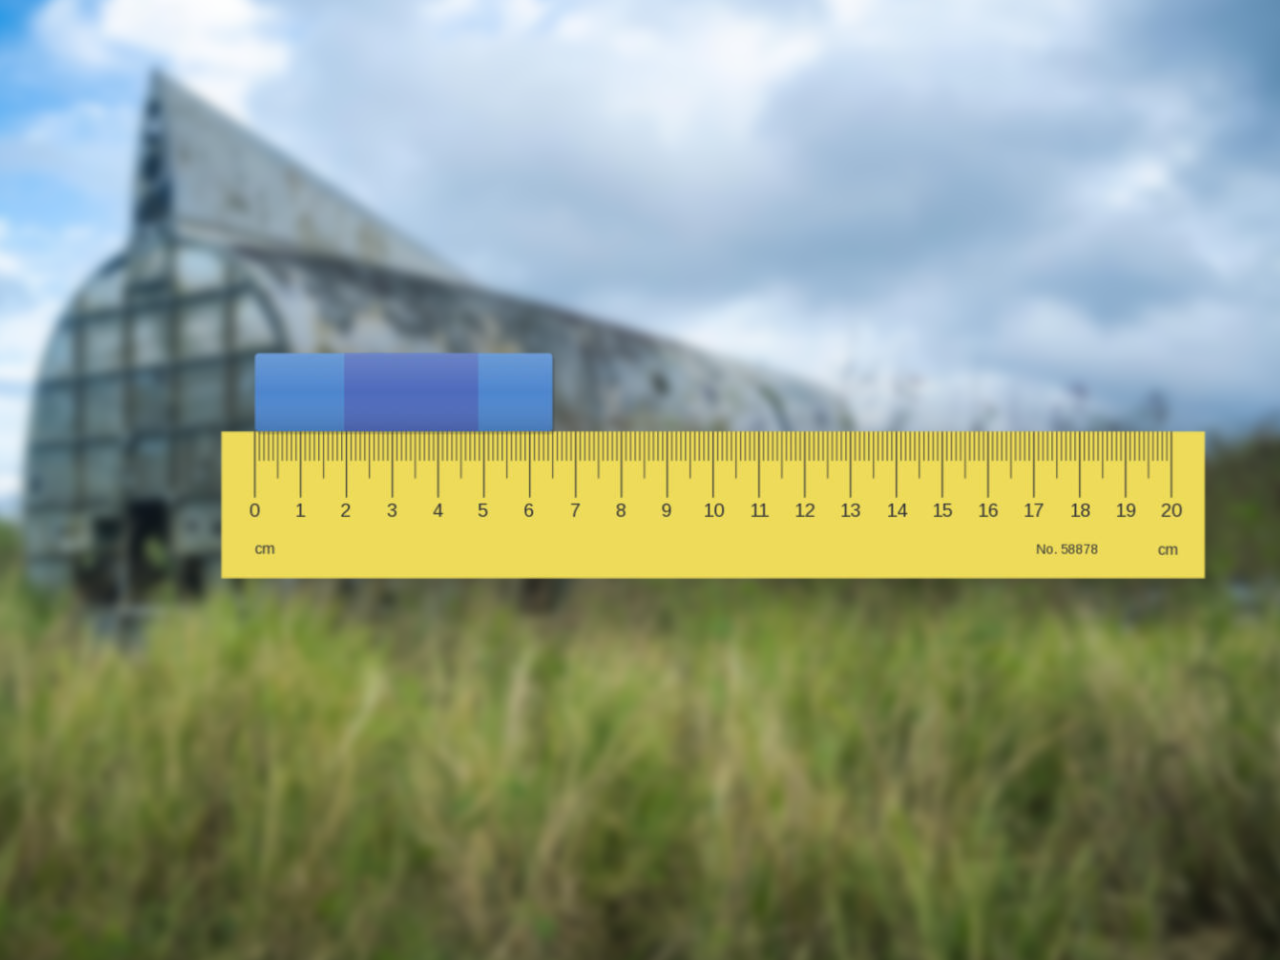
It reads 6.5,cm
